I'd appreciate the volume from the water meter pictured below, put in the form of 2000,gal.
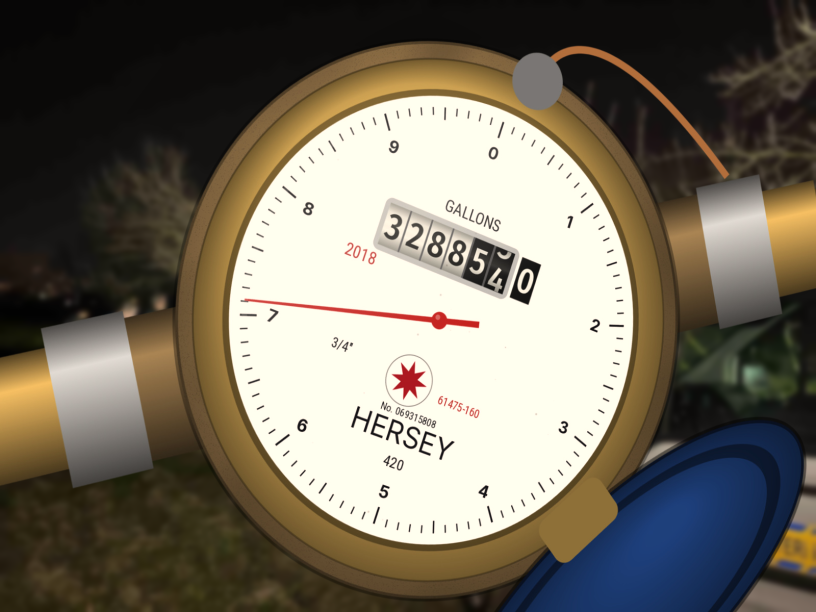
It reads 3288537.1,gal
